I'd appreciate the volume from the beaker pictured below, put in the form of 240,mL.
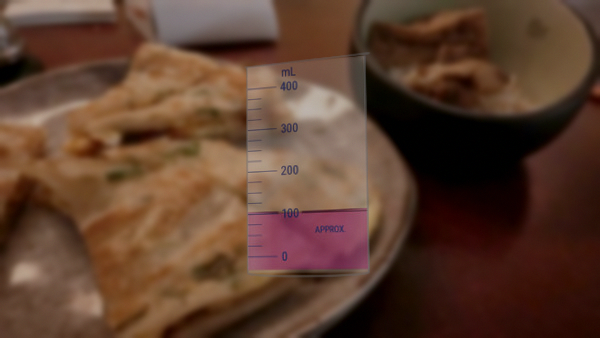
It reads 100,mL
